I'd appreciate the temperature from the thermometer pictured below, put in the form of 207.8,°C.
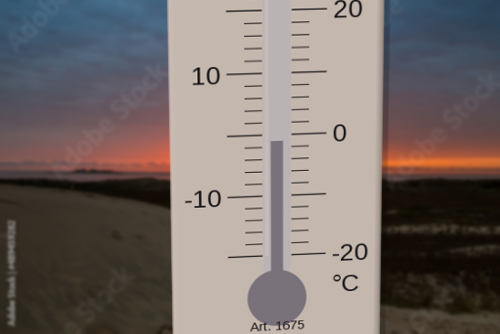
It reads -1,°C
